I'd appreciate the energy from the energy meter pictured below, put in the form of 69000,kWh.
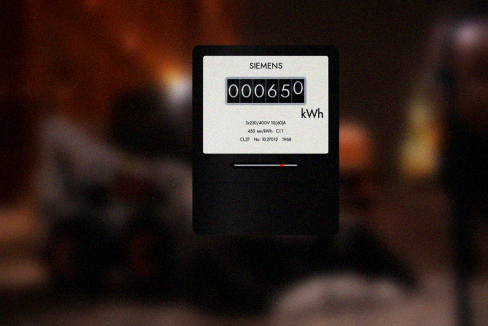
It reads 650,kWh
